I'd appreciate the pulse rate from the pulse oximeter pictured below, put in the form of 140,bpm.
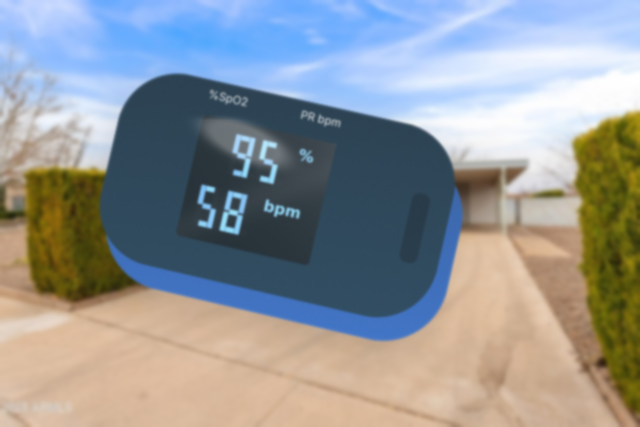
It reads 58,bpm
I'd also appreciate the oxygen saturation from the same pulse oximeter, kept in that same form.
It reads 95,%
